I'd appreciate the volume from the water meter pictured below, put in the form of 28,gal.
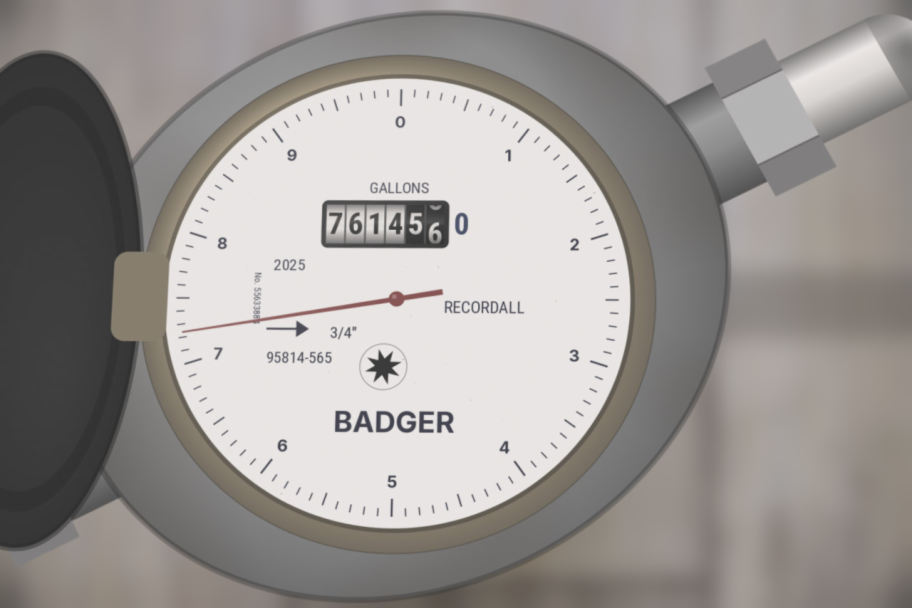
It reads 7614557.2,gal
